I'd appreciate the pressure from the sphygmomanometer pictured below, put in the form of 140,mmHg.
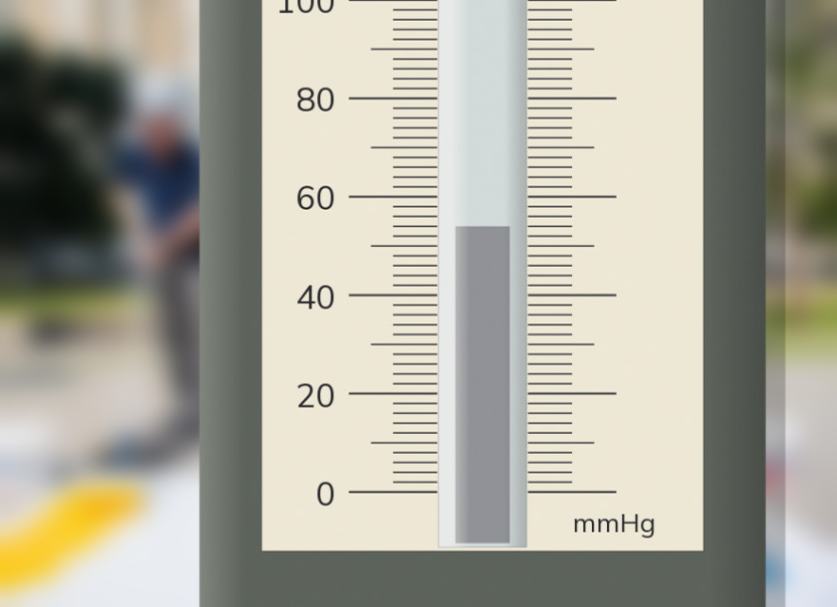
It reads 54,mmHg
